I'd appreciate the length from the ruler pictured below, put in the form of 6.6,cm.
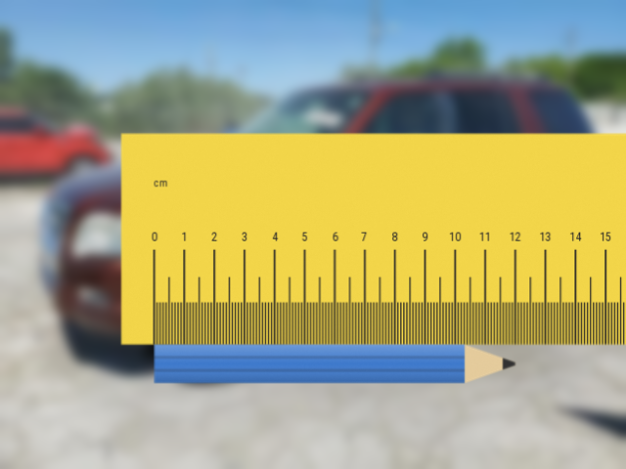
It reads 12,cm
